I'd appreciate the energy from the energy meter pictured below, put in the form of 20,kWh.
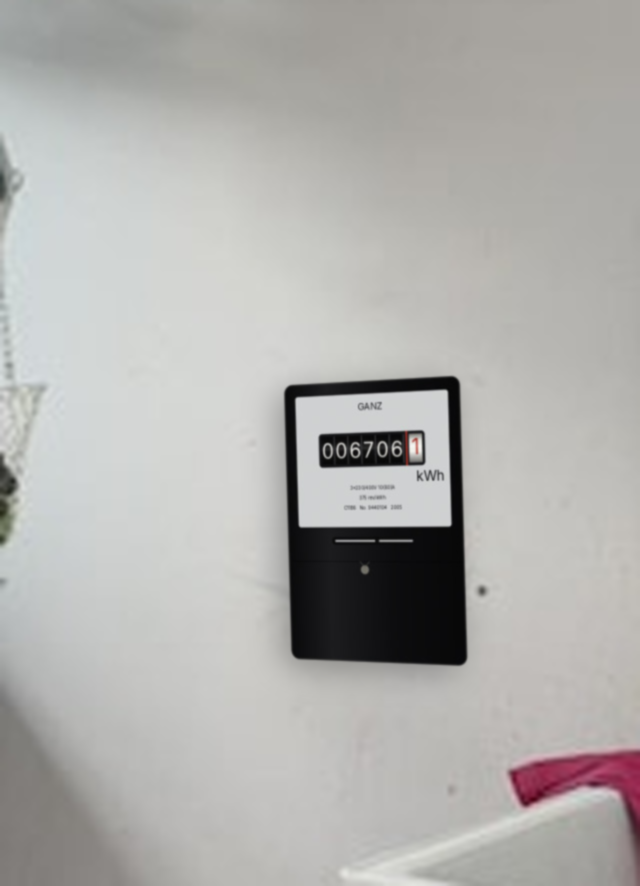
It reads 6706.1,kWh
